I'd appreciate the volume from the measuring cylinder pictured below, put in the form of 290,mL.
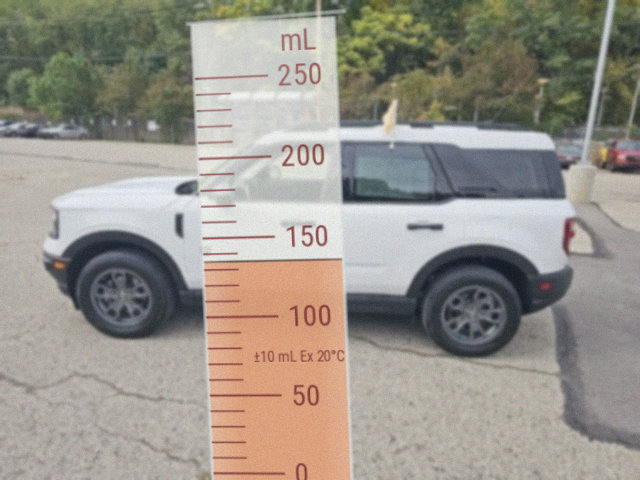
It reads 135,mL
